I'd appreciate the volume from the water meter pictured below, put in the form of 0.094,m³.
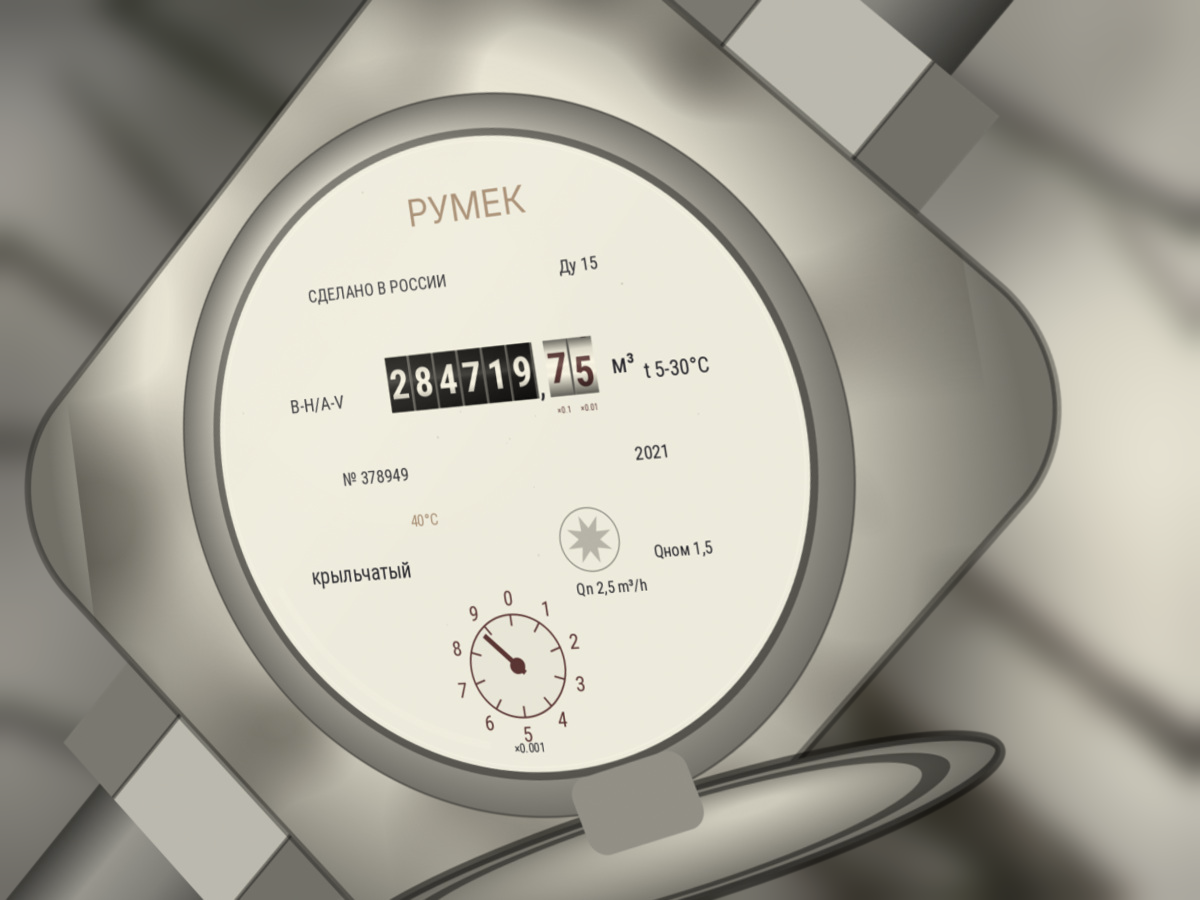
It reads 284719.748,m³
